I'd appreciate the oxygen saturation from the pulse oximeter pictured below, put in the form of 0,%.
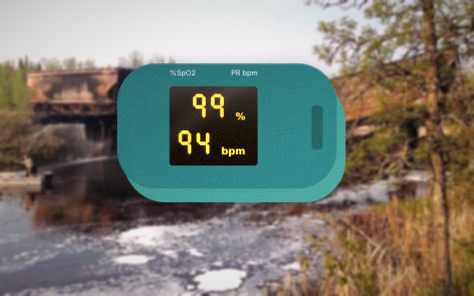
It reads 99,%
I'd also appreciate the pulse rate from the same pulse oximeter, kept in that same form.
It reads 94,bpm
